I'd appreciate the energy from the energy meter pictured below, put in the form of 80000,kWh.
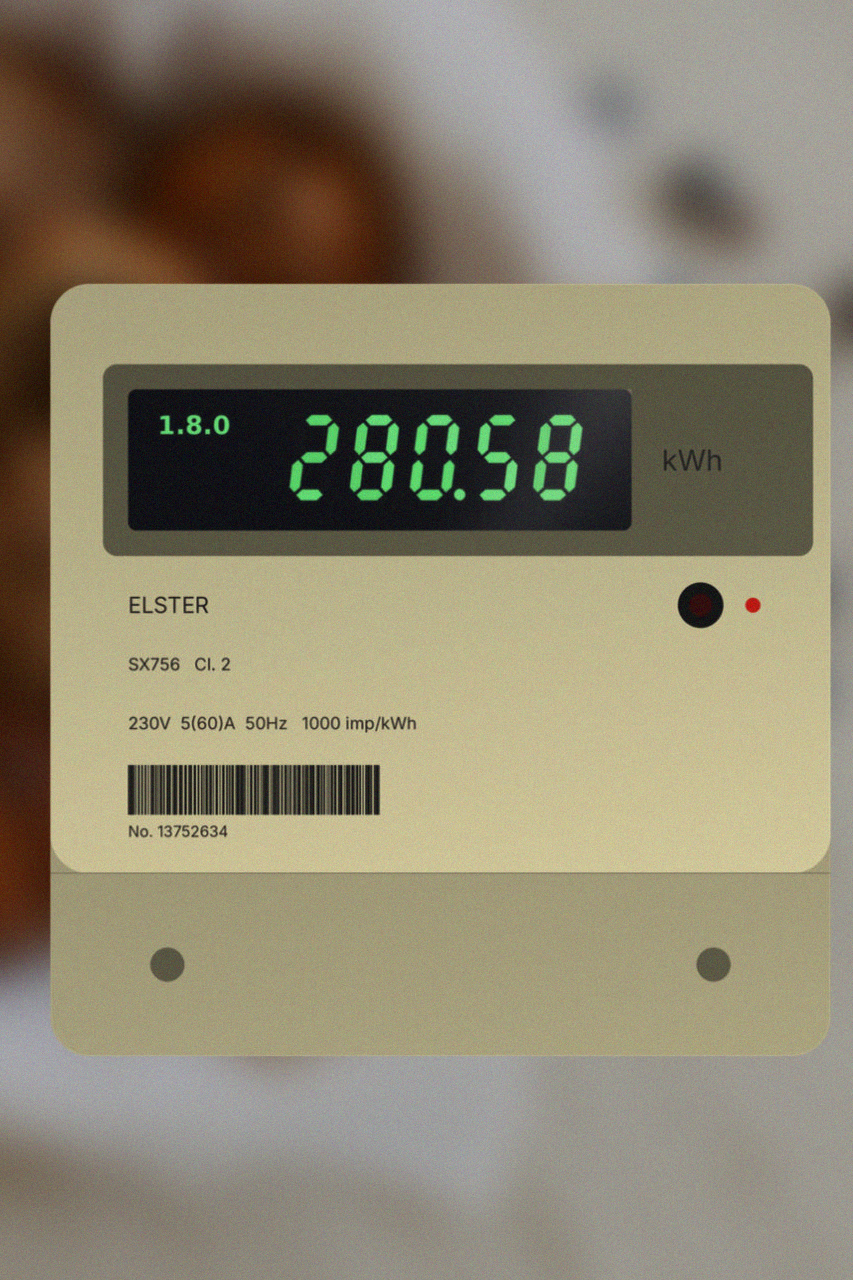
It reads 280.58,kWh
